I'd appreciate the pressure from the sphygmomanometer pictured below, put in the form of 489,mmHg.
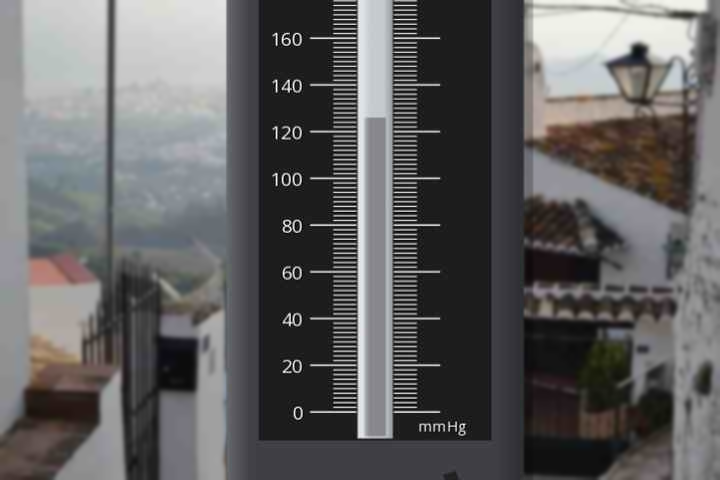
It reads 126,mmHg
